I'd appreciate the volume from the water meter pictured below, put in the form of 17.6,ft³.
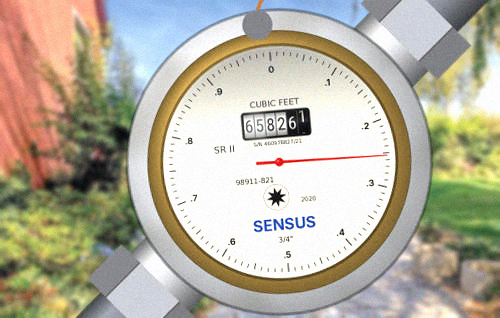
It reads 658261.25,ft³
